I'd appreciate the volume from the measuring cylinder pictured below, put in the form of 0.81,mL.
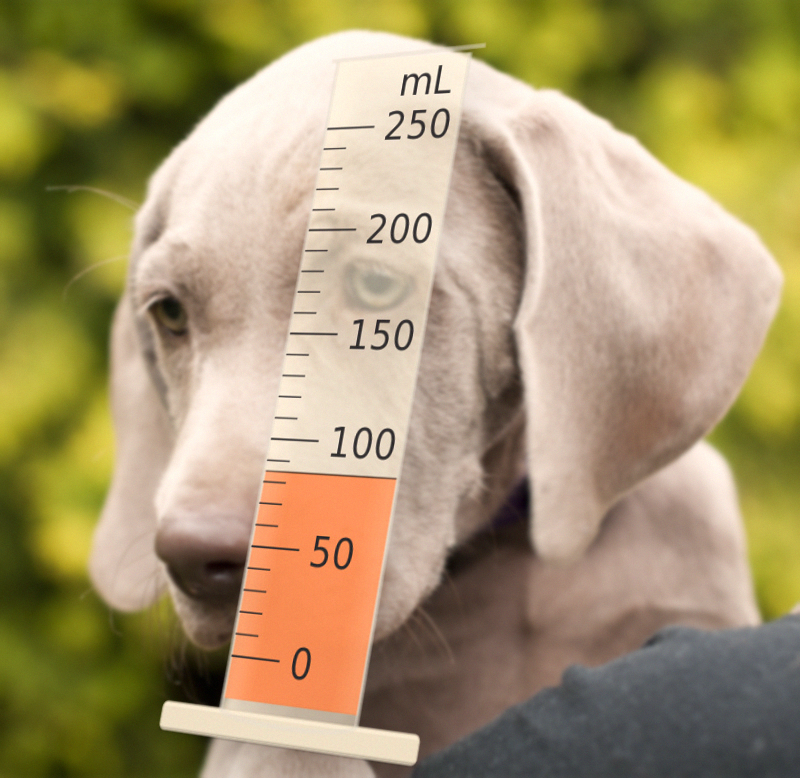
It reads 85,mL
